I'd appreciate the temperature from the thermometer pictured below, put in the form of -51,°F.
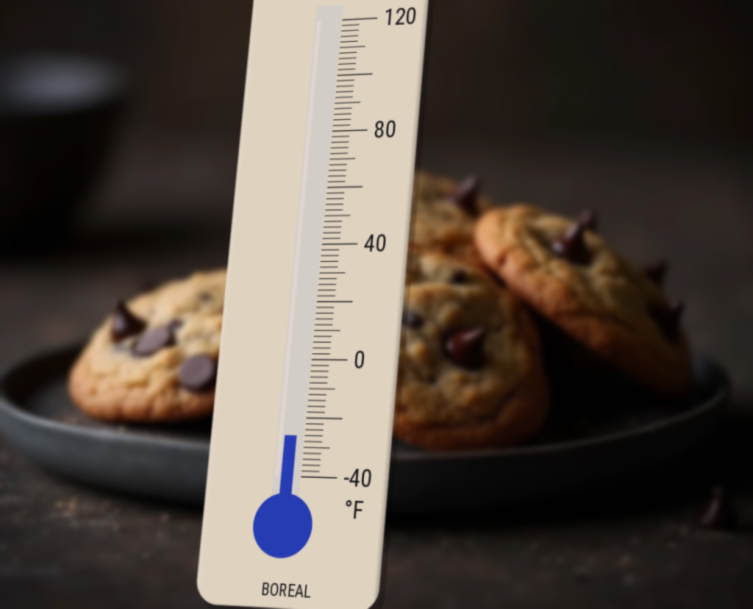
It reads -26,°F
